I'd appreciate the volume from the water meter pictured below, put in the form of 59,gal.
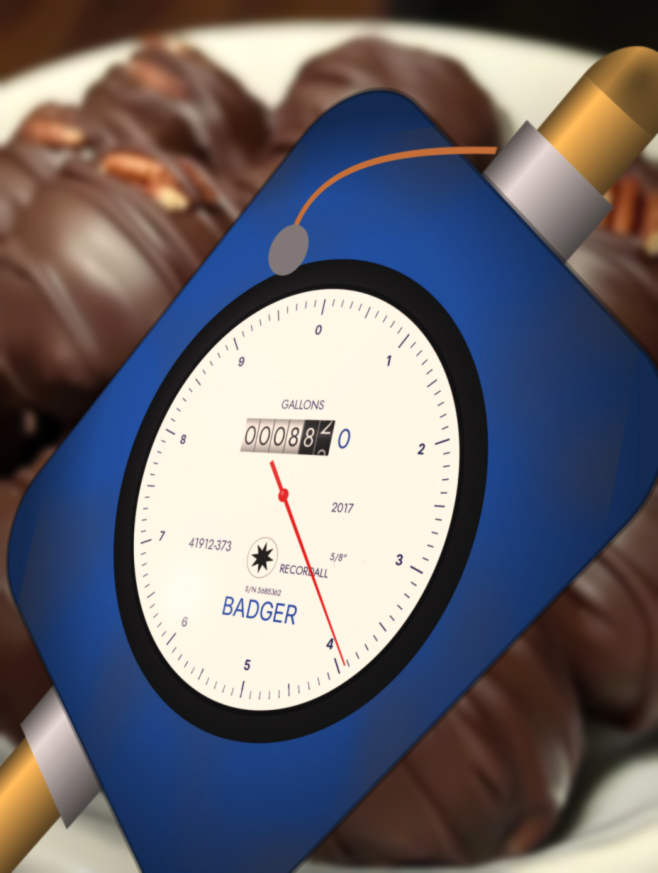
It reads 8823.9,gal
